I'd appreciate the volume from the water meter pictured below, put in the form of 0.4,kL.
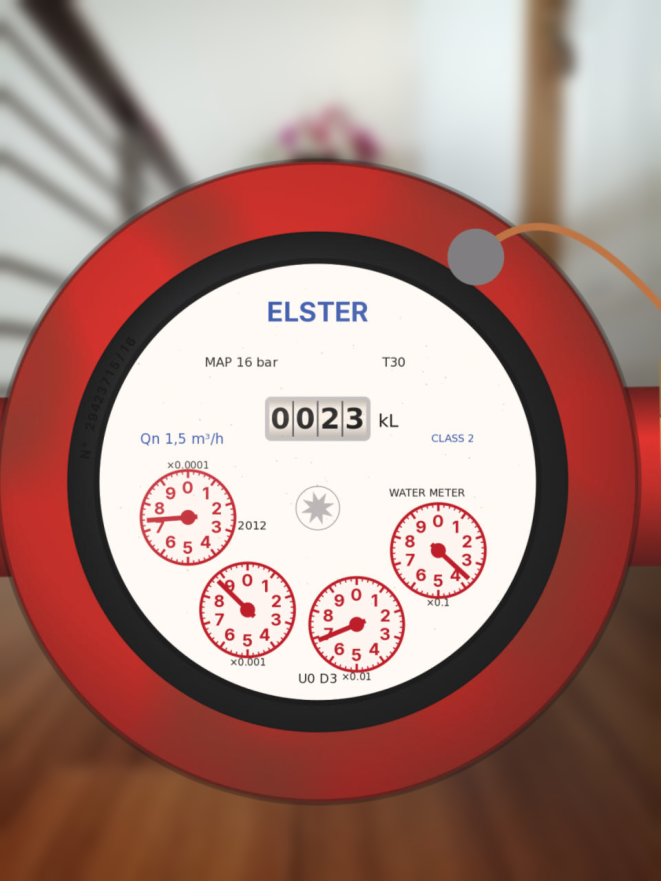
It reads 23.3687,kL
